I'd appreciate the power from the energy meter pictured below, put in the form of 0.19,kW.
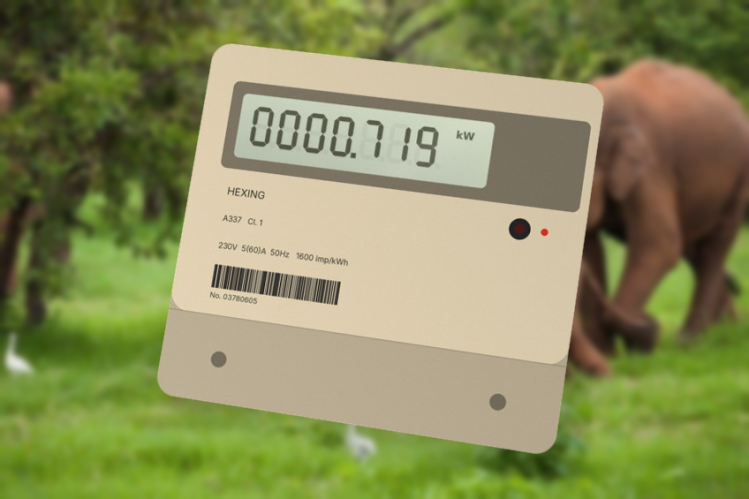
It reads 0.719,kW
